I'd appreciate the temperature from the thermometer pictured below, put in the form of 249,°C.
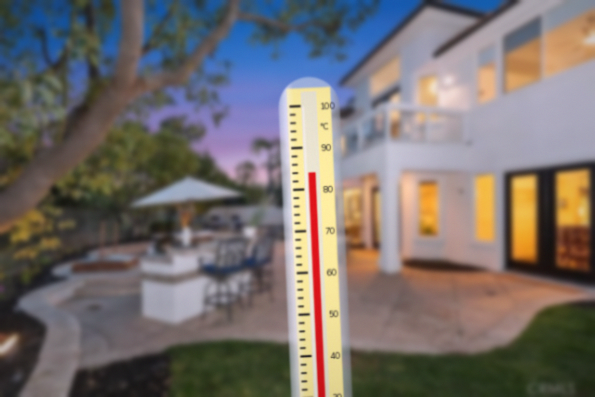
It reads 84,°C
